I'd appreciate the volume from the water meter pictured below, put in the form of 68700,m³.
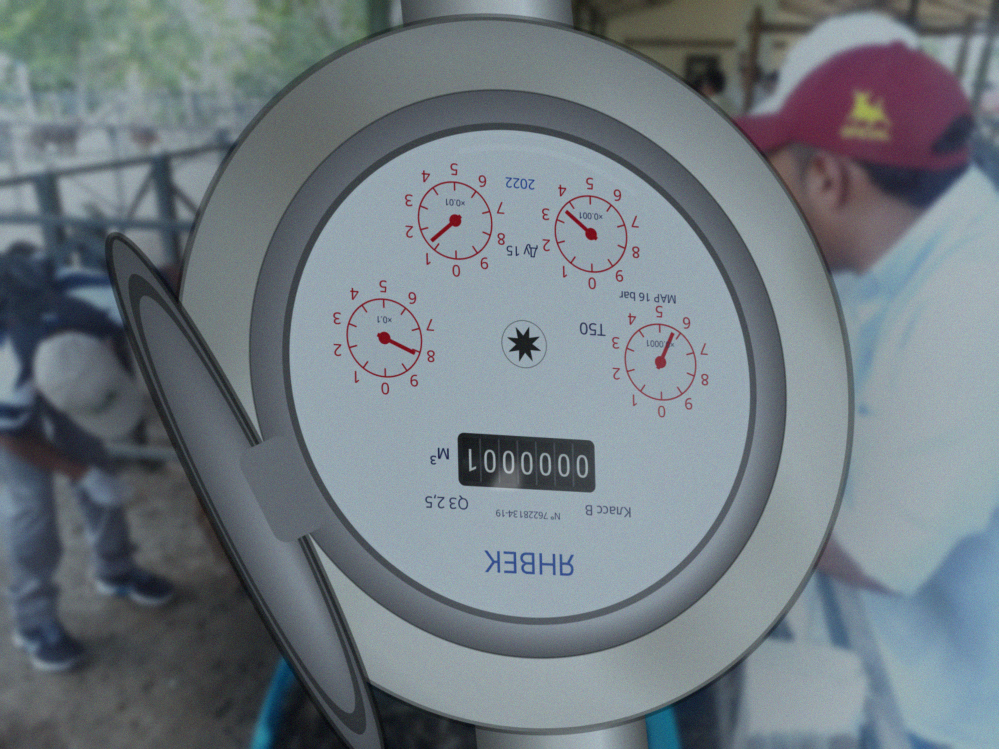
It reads 1.8135,m³
